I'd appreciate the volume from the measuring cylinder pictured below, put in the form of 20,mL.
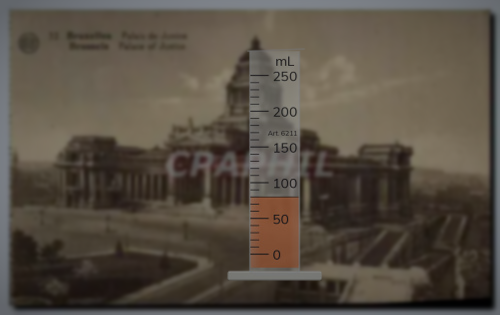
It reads 80,mL
